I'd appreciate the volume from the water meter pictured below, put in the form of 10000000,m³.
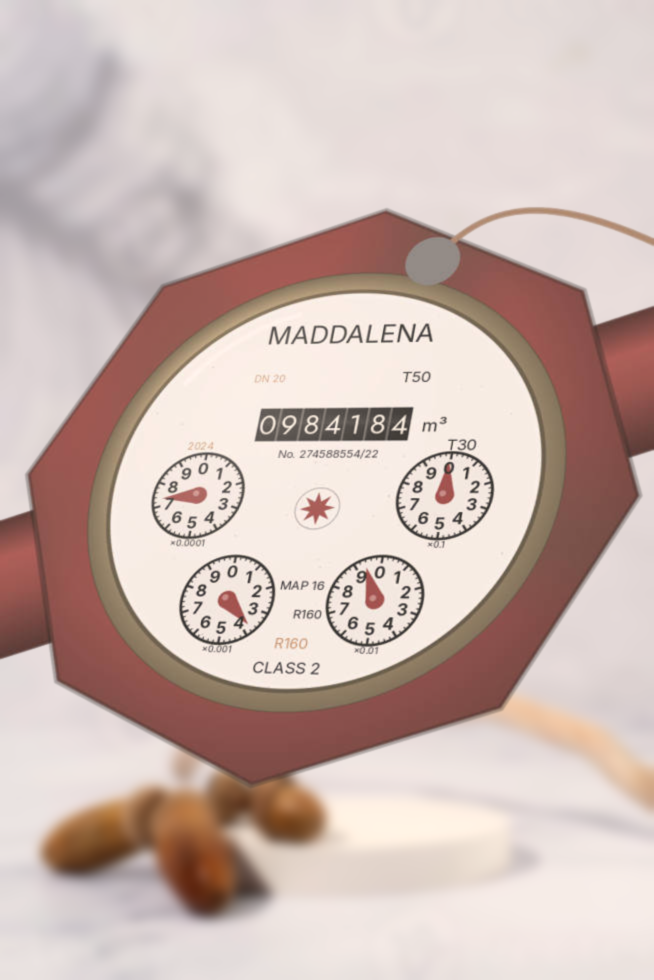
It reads 984183.9937,m³
